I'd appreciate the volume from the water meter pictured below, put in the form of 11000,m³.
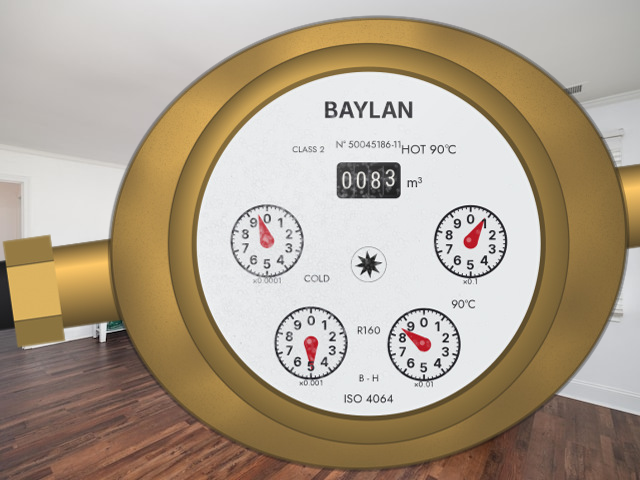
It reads 83.0849,m³
